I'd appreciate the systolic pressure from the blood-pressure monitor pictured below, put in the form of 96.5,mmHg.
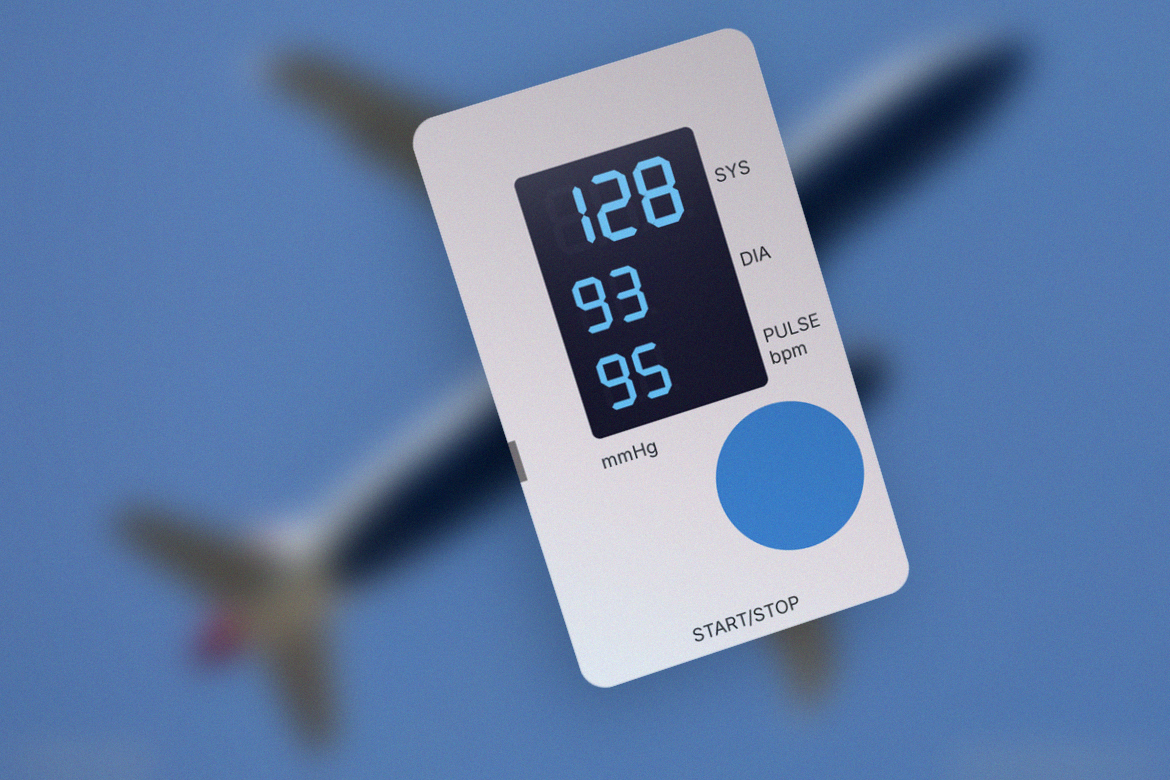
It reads 128,mmHg
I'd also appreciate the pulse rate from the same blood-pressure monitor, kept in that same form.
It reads 95,bpm
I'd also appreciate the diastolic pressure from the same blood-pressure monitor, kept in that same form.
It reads 93,mmHg
